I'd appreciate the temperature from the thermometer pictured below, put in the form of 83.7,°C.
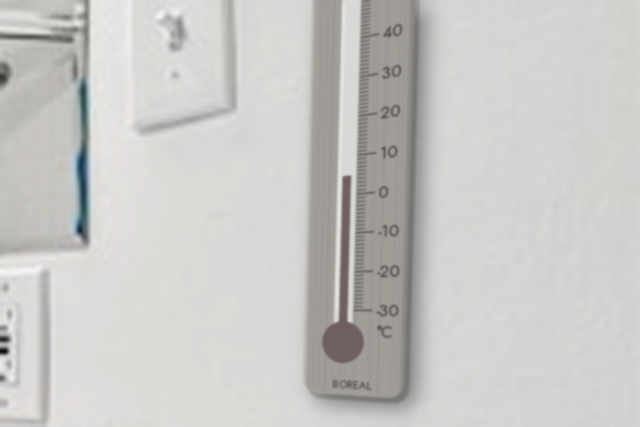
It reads 5,°C
